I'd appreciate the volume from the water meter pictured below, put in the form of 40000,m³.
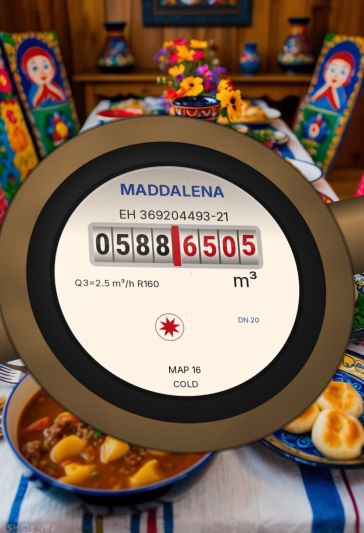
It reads 588.6505,m³
